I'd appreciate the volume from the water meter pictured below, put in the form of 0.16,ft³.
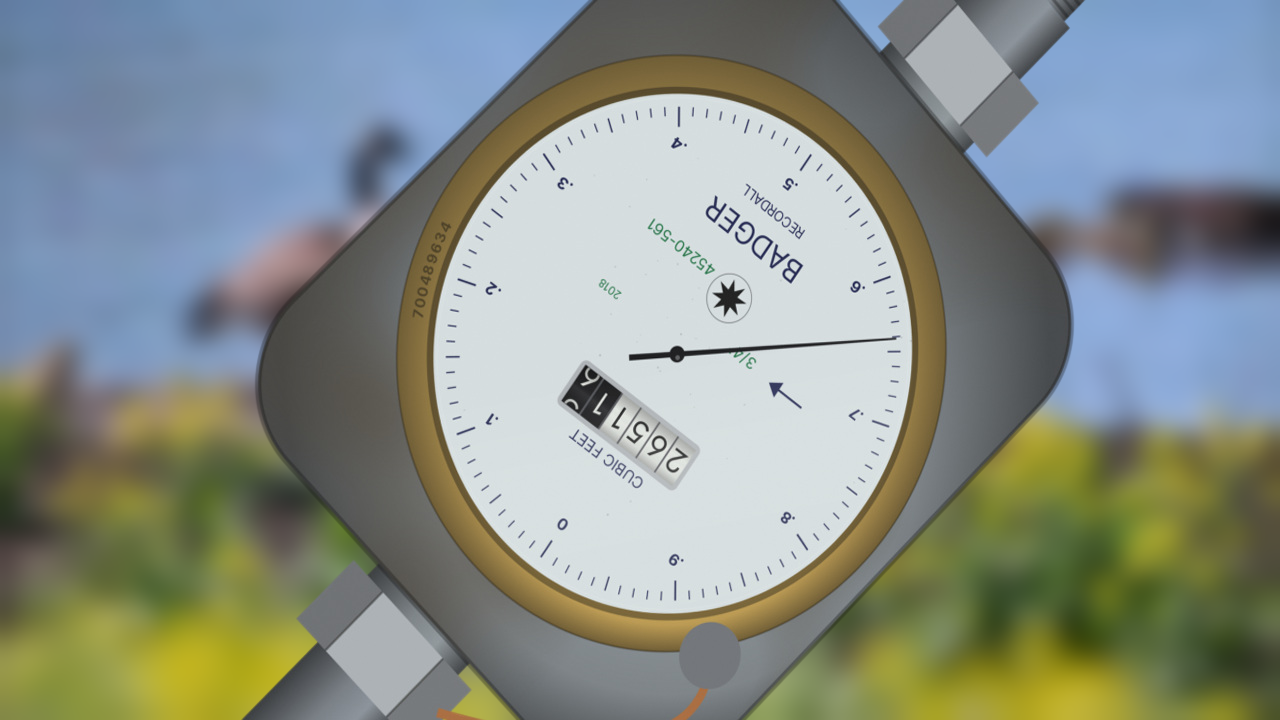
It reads 265115.64,ft³
